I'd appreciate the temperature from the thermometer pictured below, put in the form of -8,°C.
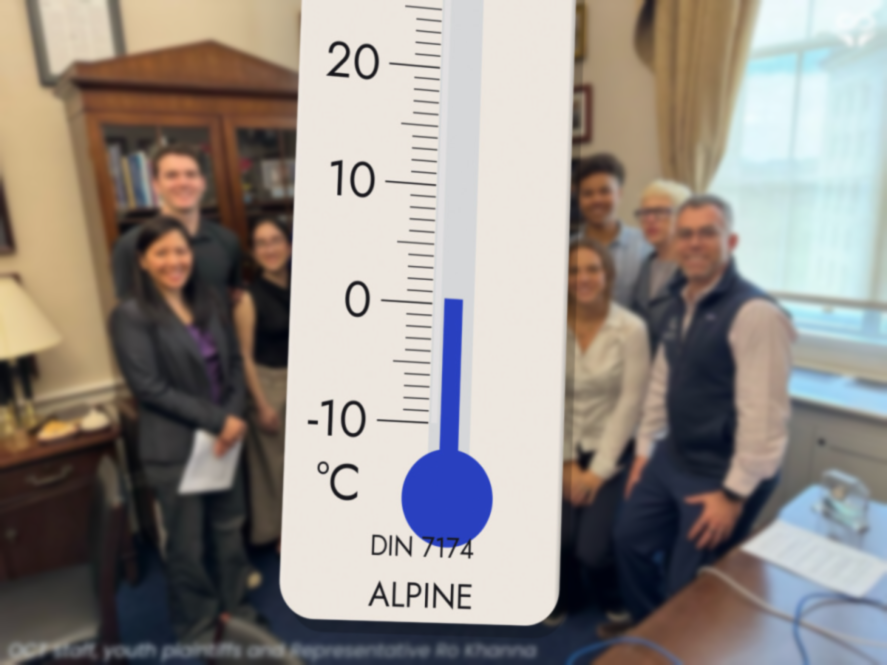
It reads 0.5,°C
